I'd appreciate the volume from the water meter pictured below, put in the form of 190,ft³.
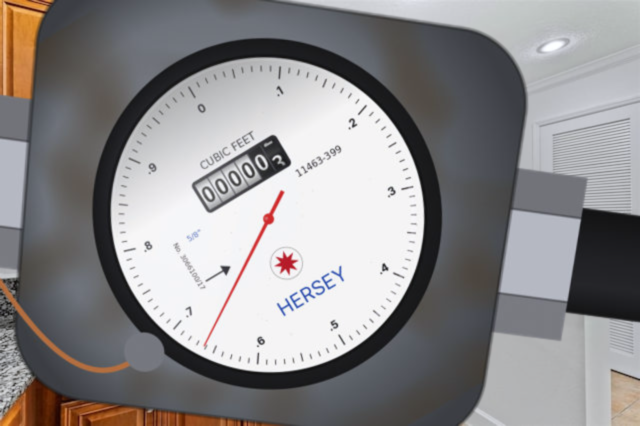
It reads 2.66,ft³
